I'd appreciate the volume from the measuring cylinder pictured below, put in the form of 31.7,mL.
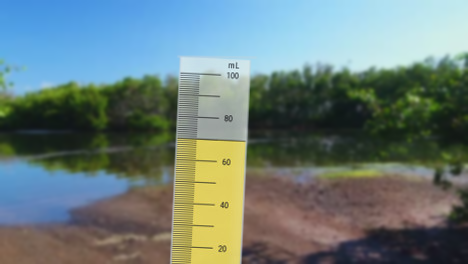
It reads 70,mL
